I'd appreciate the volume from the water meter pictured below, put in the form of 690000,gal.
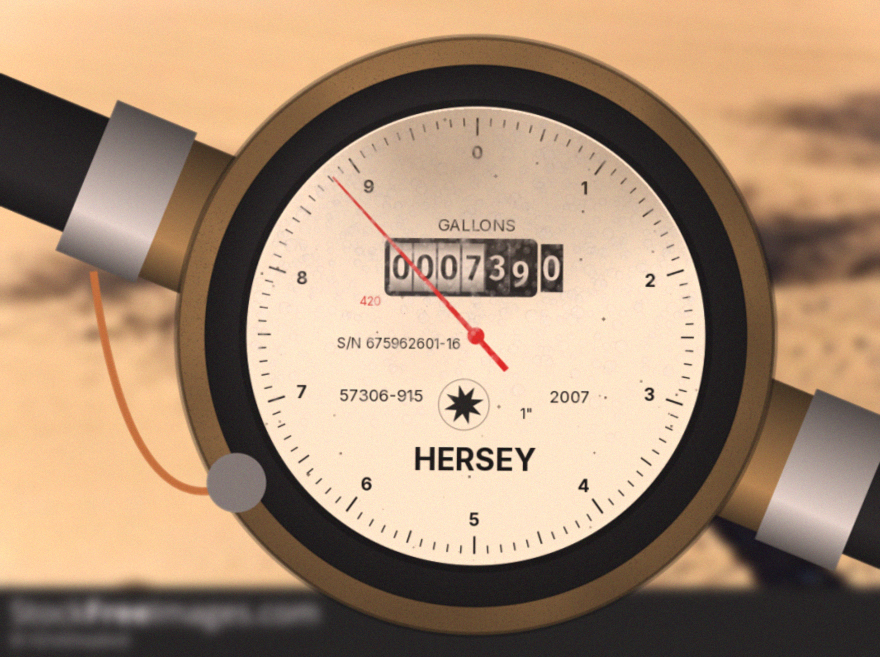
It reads 7388.8,gal
